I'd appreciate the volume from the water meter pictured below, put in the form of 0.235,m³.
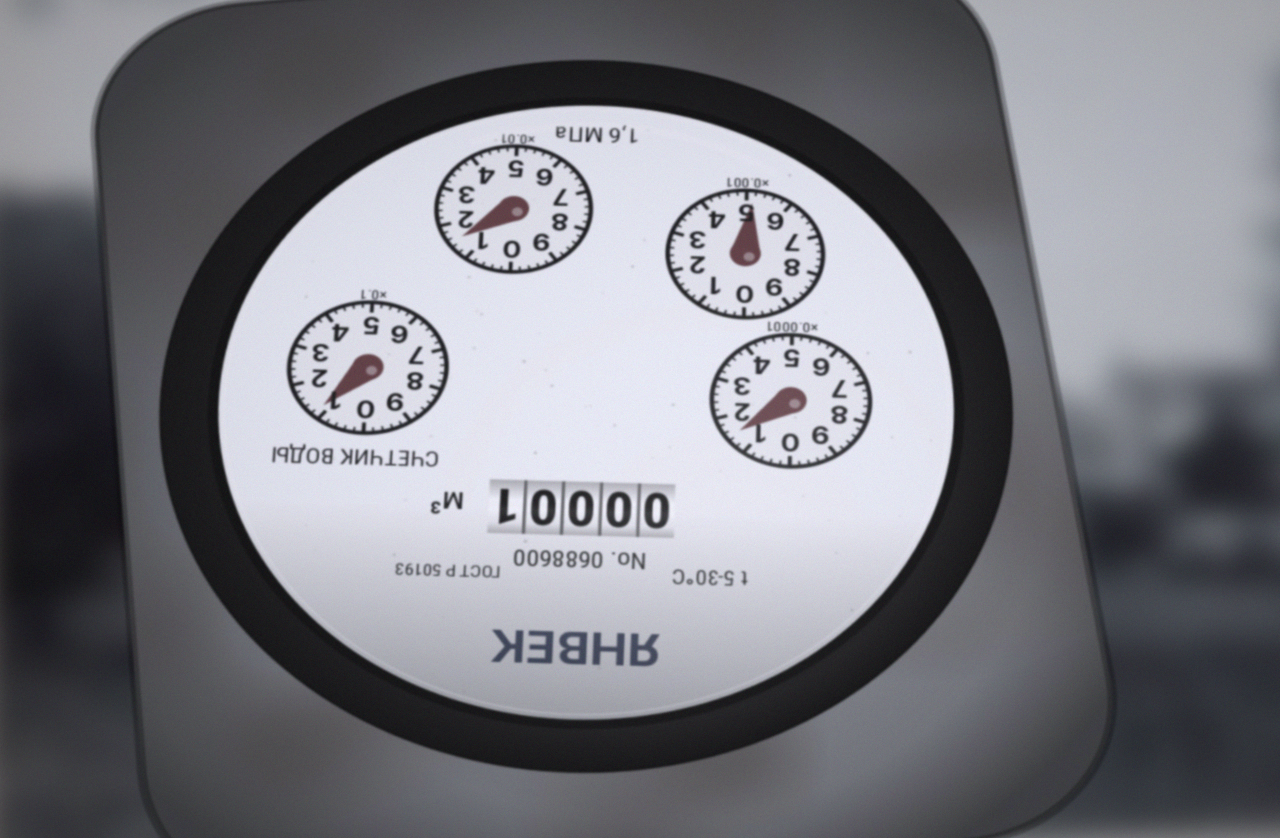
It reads 1.1151,m³
